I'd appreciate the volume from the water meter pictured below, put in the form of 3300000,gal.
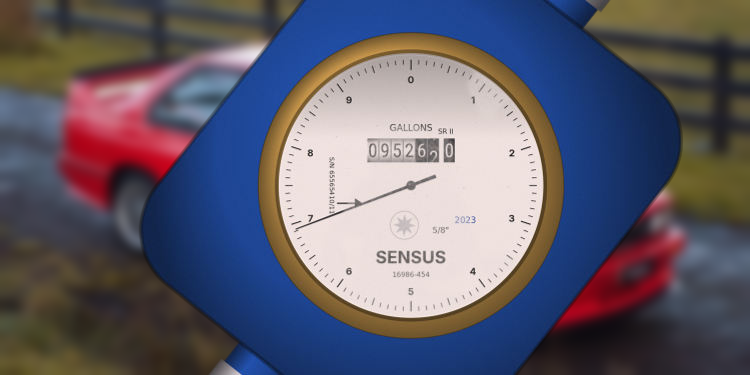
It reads 952616.9,gal
